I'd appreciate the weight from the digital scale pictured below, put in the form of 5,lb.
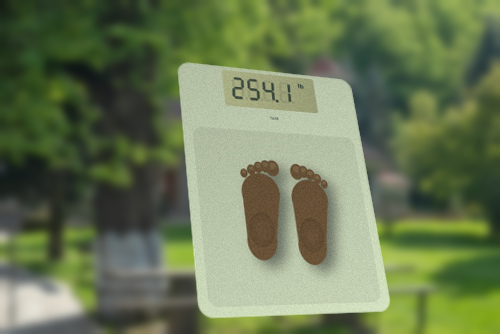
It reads 254.1,lb
